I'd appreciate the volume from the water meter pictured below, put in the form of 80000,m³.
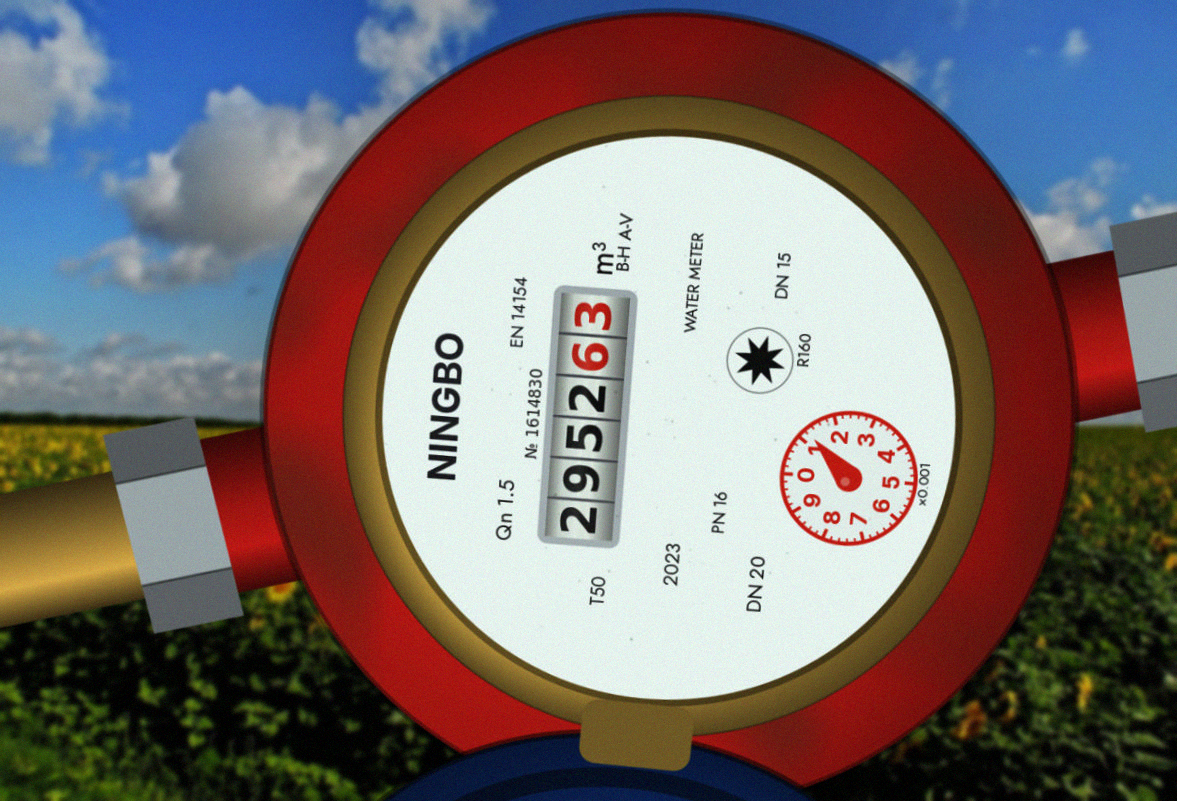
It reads 2952.631,m³
